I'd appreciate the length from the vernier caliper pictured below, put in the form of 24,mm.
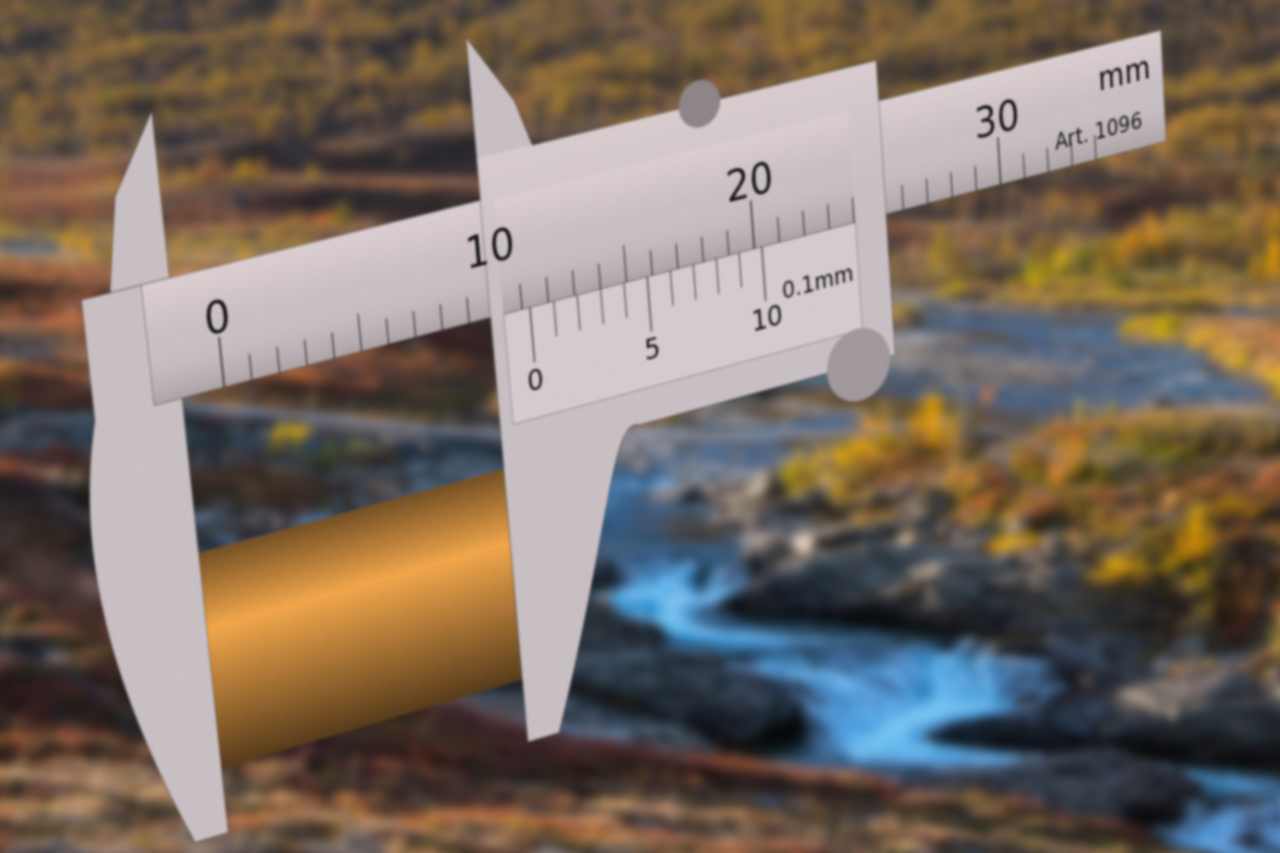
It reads 11.3,mm
